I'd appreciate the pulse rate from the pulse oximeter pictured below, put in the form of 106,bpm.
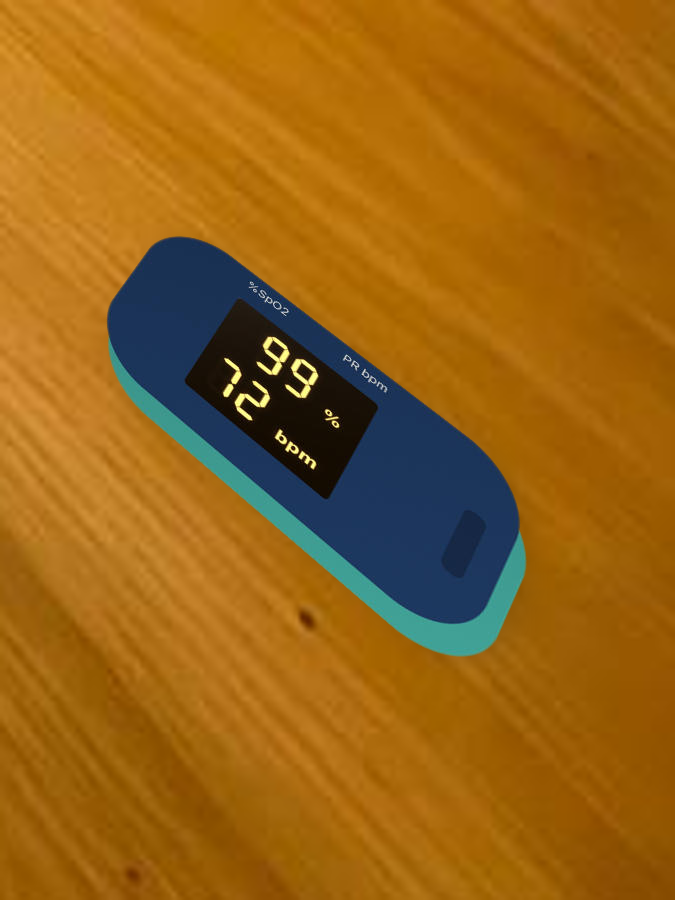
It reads 72,bpm
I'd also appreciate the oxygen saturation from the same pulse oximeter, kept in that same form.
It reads 99,%
